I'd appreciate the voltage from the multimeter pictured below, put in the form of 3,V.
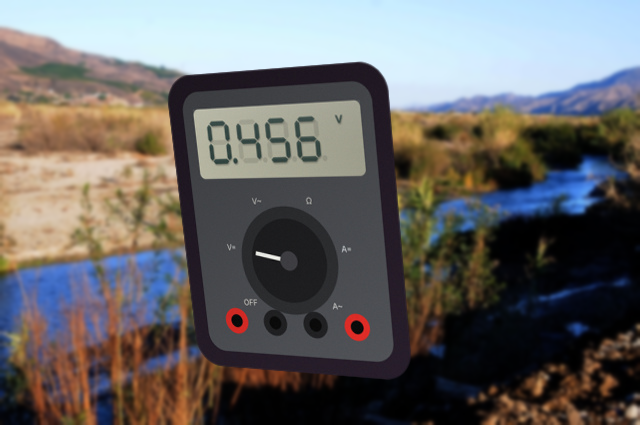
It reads 0.456,V
